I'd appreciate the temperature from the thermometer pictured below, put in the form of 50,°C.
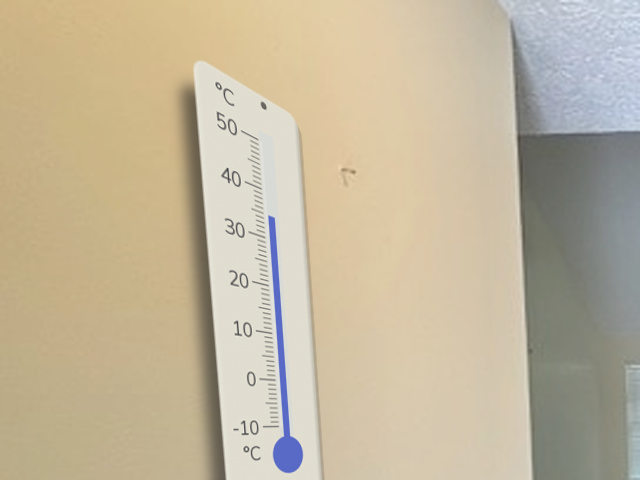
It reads 35,°C
